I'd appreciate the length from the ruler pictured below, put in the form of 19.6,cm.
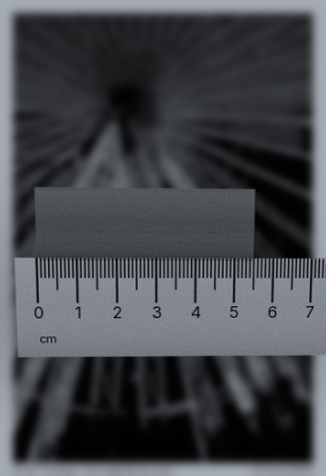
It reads 5.5,cm
